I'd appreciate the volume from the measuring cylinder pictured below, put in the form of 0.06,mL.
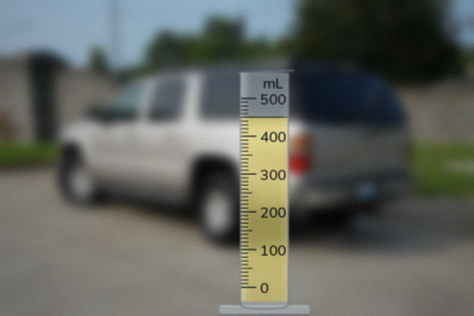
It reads 450,mL
